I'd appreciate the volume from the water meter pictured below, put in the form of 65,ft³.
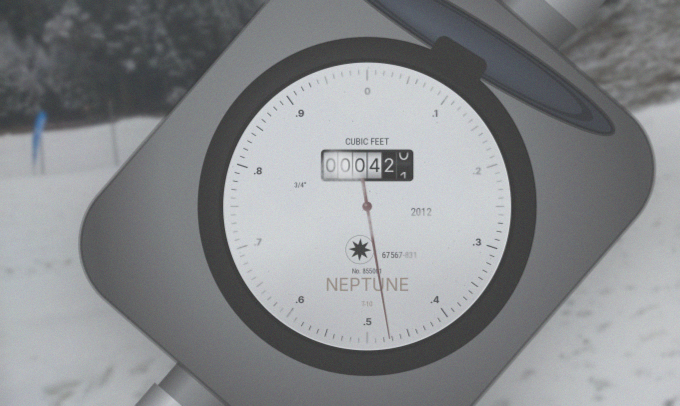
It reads 420.47,ft³
